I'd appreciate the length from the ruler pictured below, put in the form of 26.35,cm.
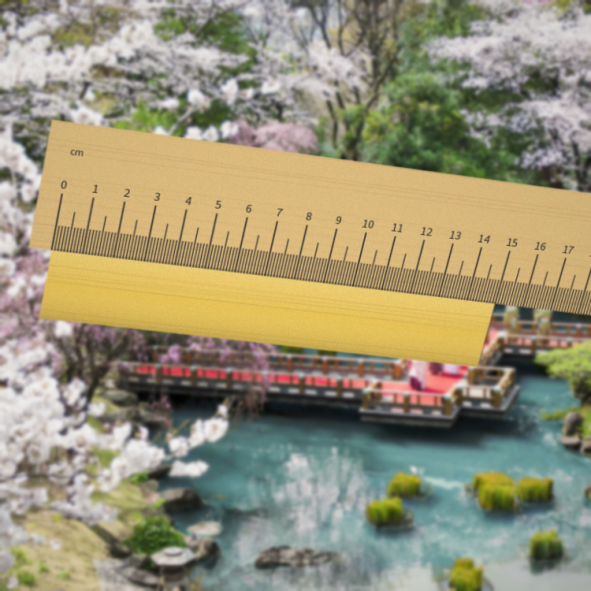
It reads 15,cm
